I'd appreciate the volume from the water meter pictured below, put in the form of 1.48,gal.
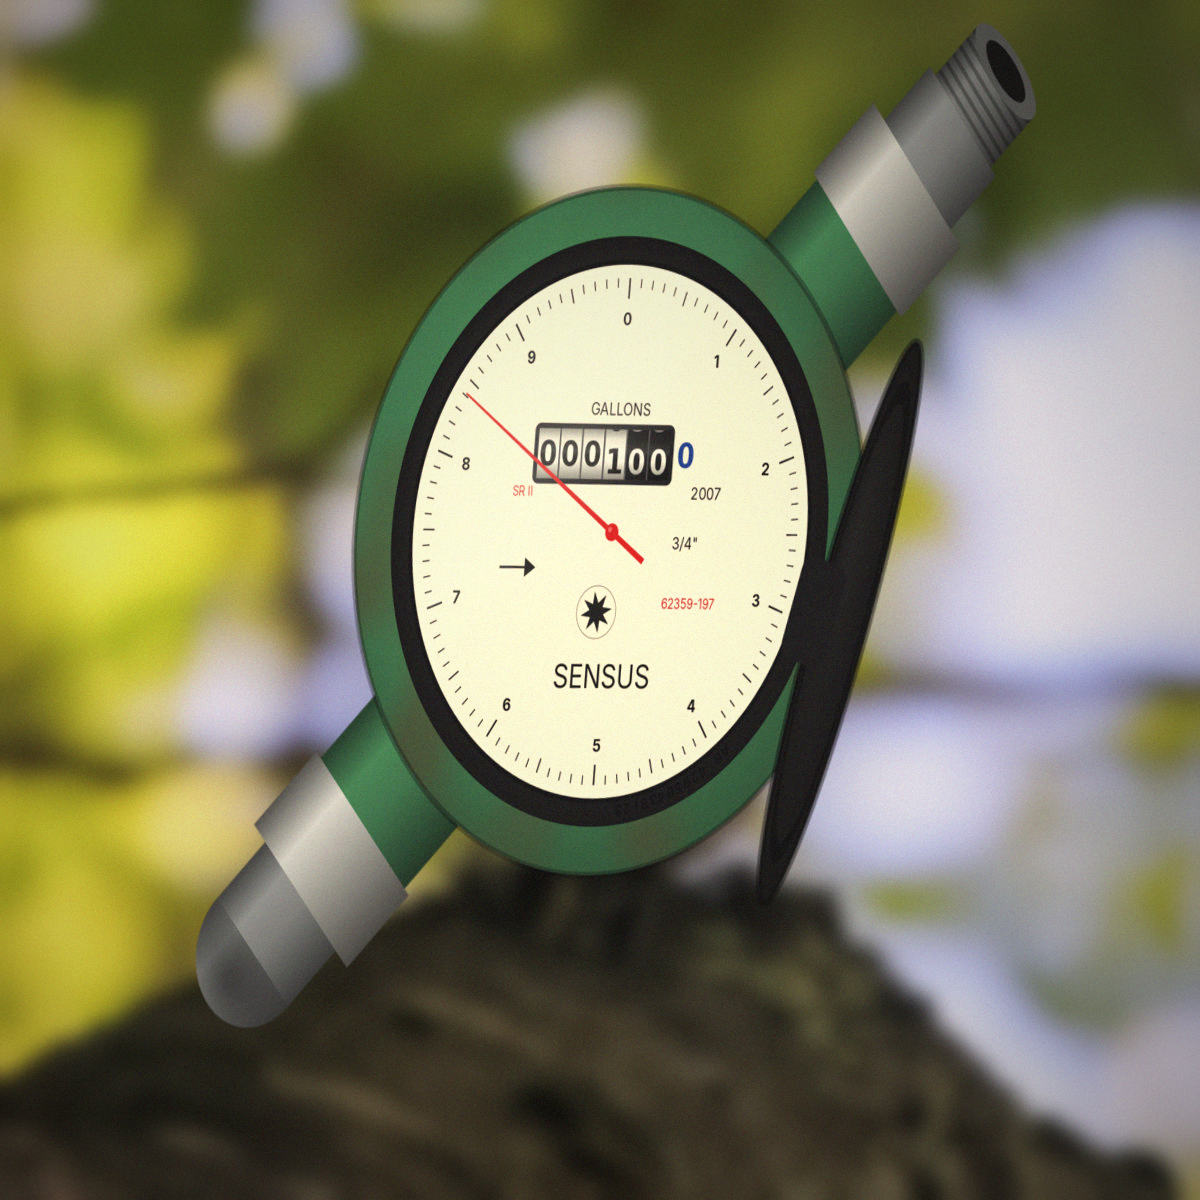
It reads 998.4,gal
